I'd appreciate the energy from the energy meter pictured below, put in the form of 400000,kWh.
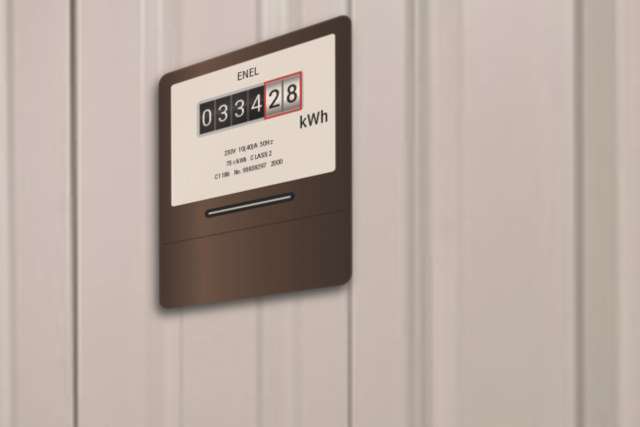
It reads 334.28,kWh
